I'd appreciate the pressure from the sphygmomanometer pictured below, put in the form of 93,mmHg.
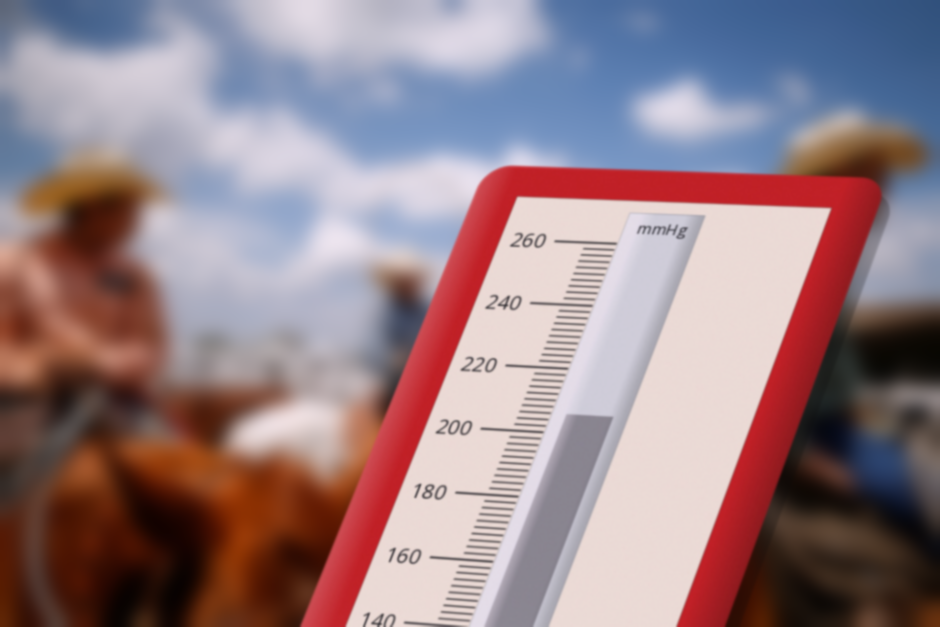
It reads 206,mmHg
